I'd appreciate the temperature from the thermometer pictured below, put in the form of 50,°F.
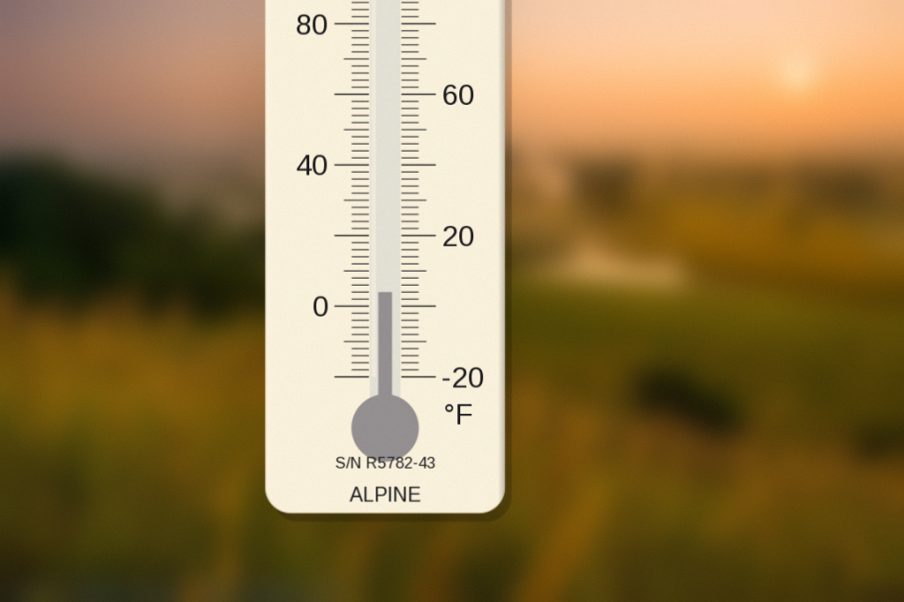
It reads 4,°F
